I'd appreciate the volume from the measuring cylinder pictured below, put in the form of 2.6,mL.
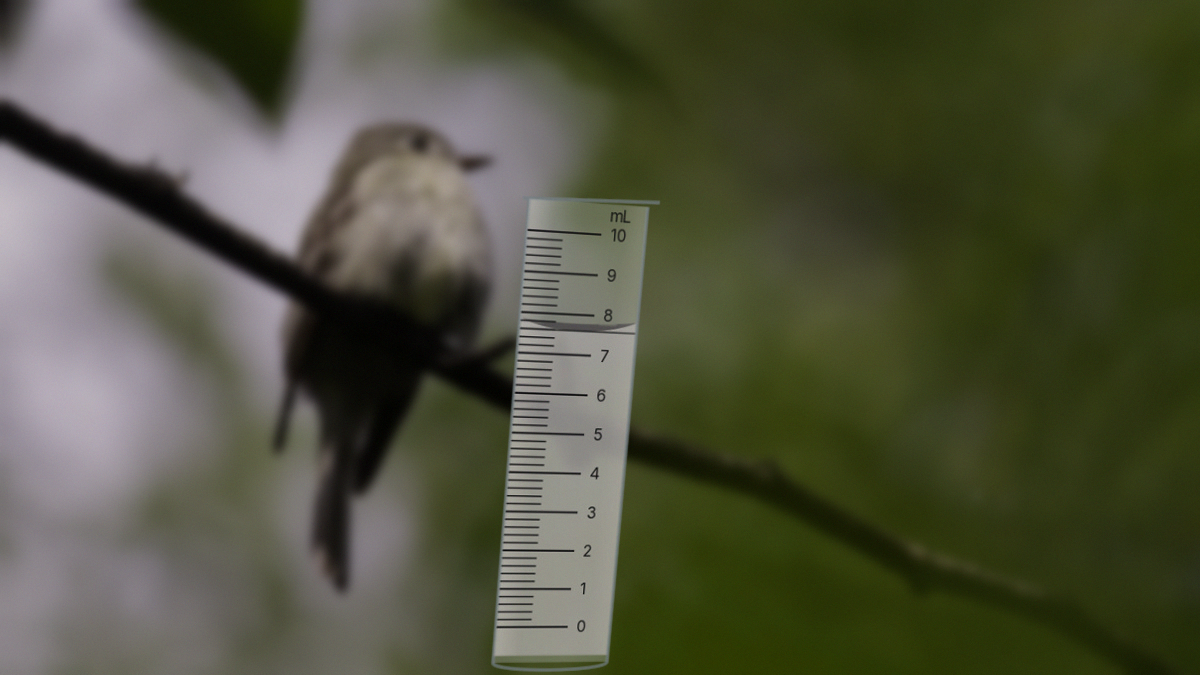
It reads 7.6,mL
